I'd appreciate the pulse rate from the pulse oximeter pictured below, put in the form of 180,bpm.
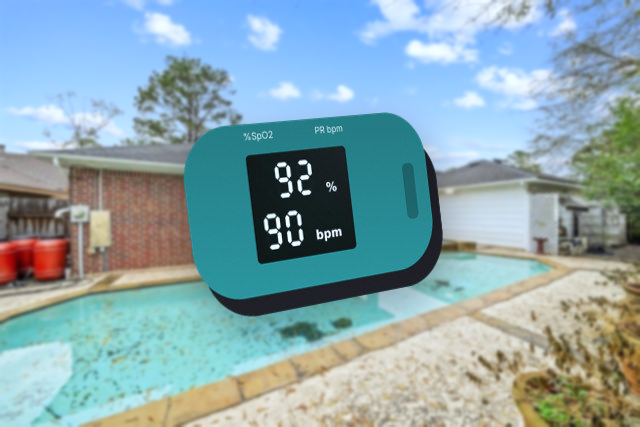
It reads 90,bpm
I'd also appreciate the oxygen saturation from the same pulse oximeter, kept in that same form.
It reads 92,%
